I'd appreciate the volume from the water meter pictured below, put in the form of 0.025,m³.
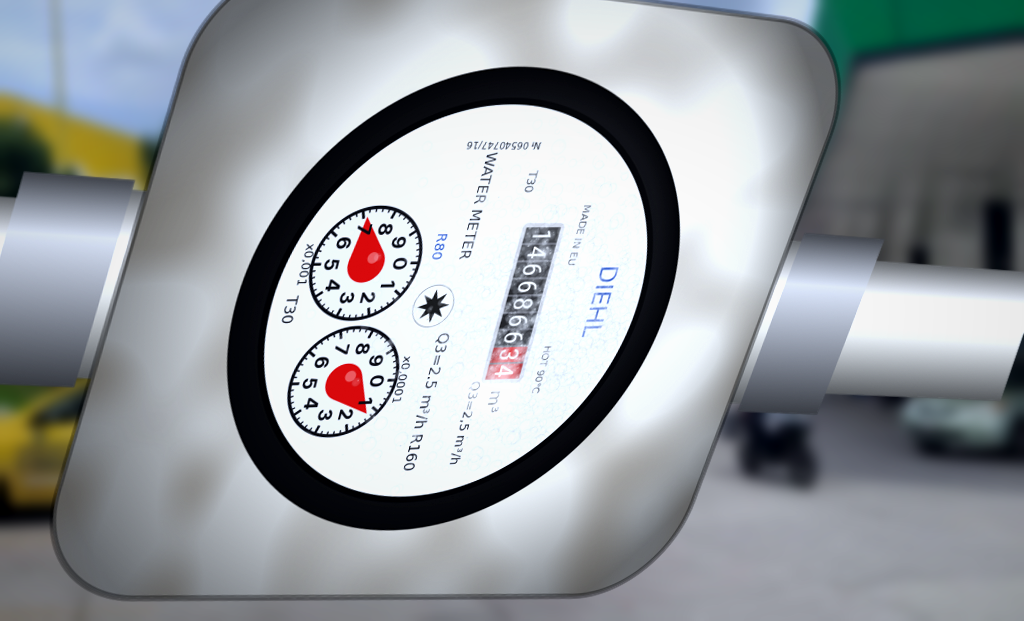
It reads 1466866.3471,m³
